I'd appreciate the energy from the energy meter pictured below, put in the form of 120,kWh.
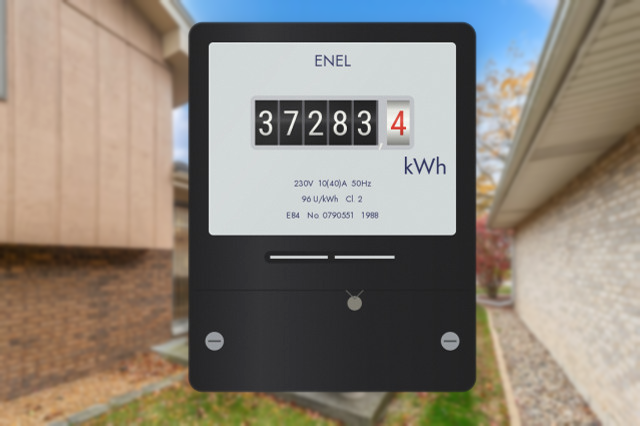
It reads 37283.4,kWh
